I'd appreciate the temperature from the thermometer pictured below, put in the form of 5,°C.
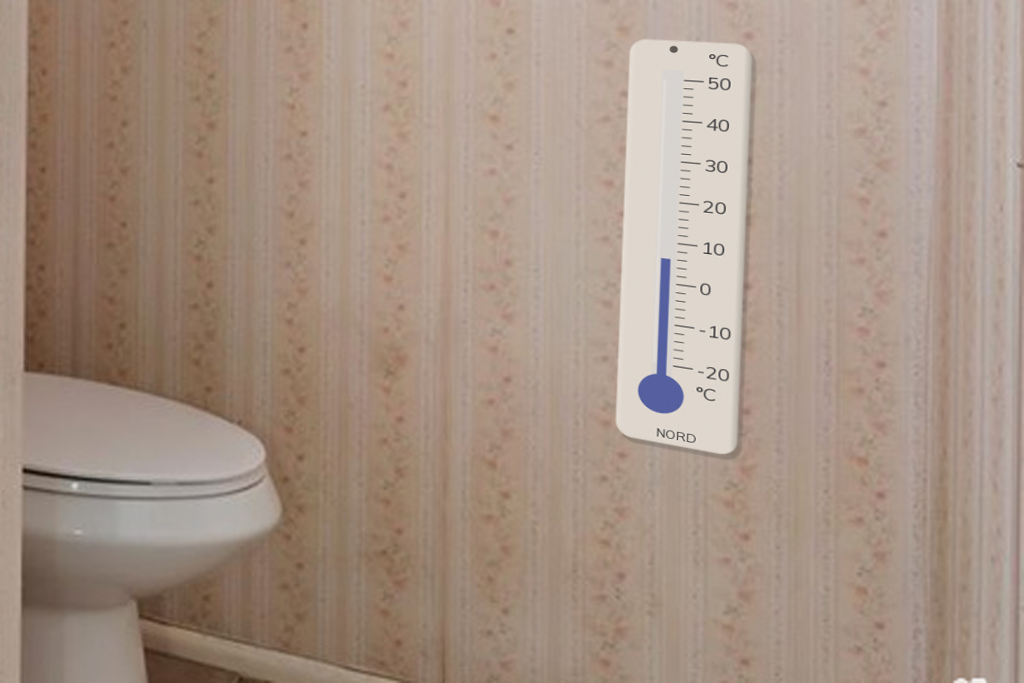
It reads 6,°C
